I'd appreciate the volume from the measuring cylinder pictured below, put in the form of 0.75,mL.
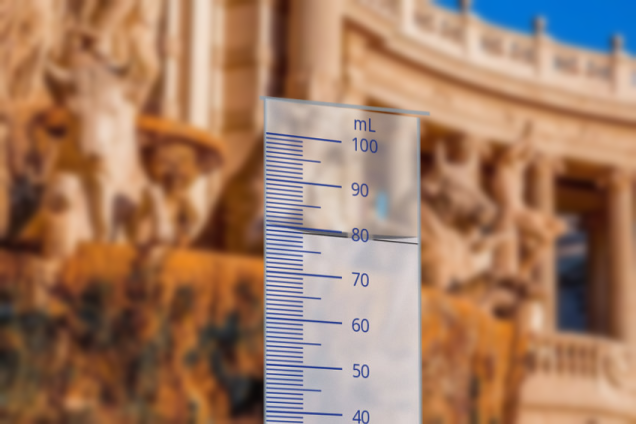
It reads 79,mL
